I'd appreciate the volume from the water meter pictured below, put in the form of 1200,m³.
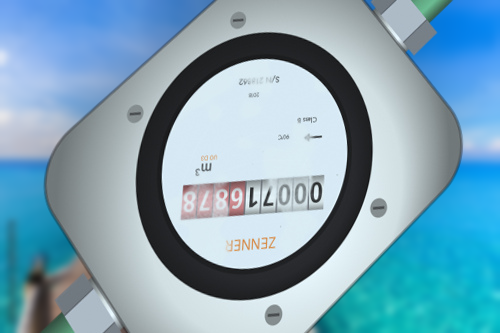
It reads 71.6878,m³
